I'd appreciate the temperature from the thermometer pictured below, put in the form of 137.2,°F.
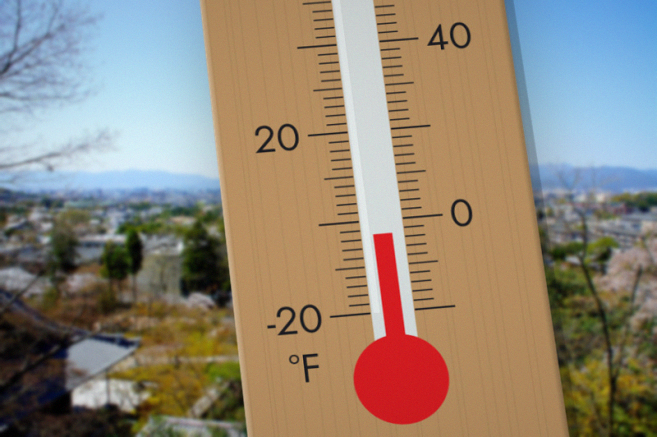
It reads -3,°F
